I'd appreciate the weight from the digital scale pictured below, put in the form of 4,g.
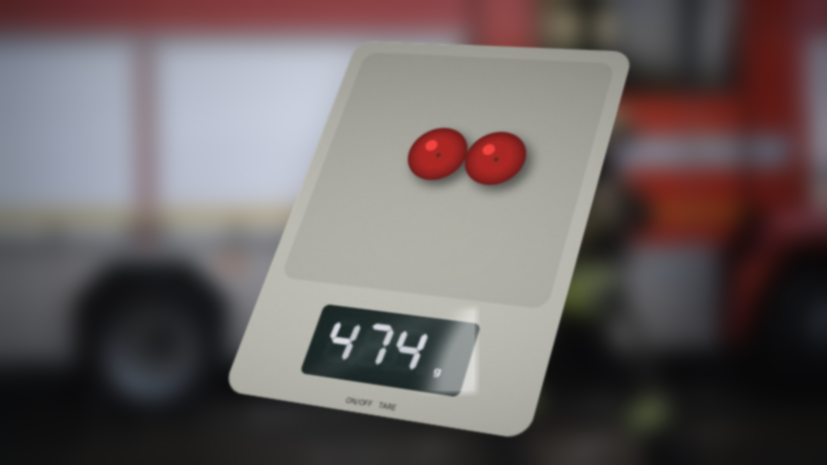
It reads 474,g
